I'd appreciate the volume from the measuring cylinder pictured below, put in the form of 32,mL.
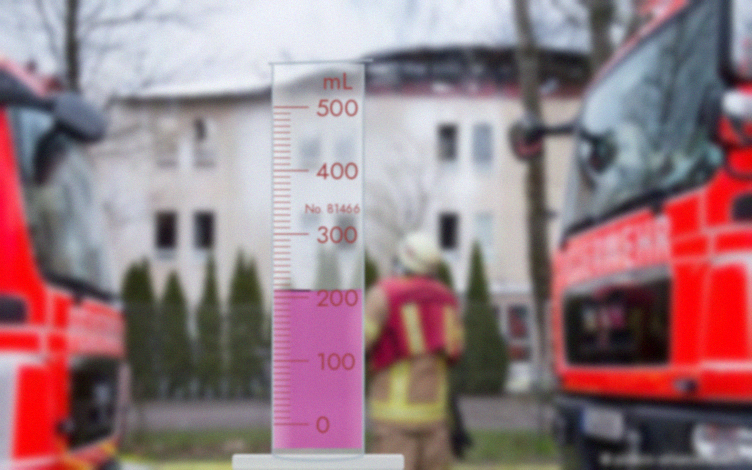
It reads 210,mL
